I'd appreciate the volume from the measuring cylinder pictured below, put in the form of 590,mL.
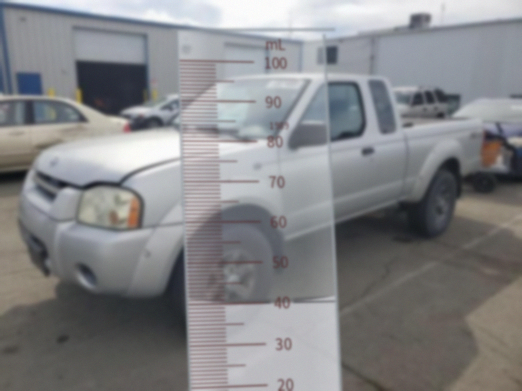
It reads 40,mL
